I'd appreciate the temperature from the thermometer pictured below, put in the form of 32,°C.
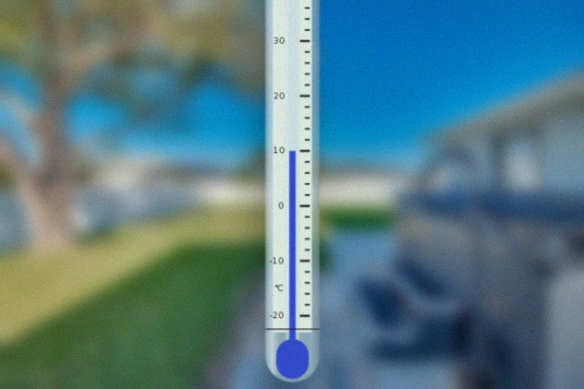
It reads 10,°C
